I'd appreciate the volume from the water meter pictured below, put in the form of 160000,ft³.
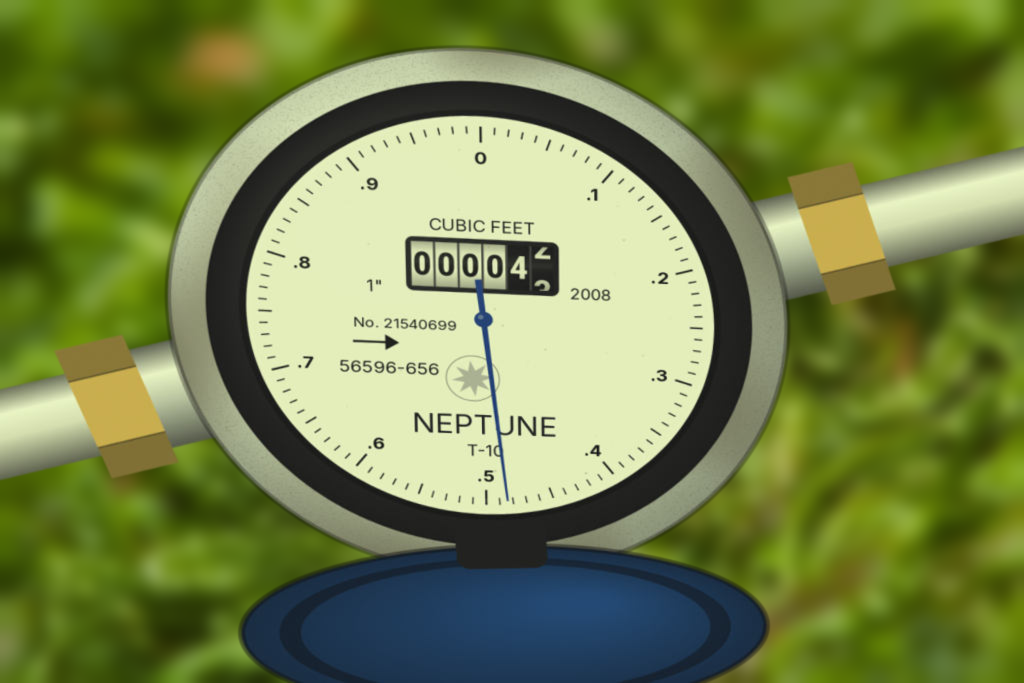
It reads 42.48,ft³
